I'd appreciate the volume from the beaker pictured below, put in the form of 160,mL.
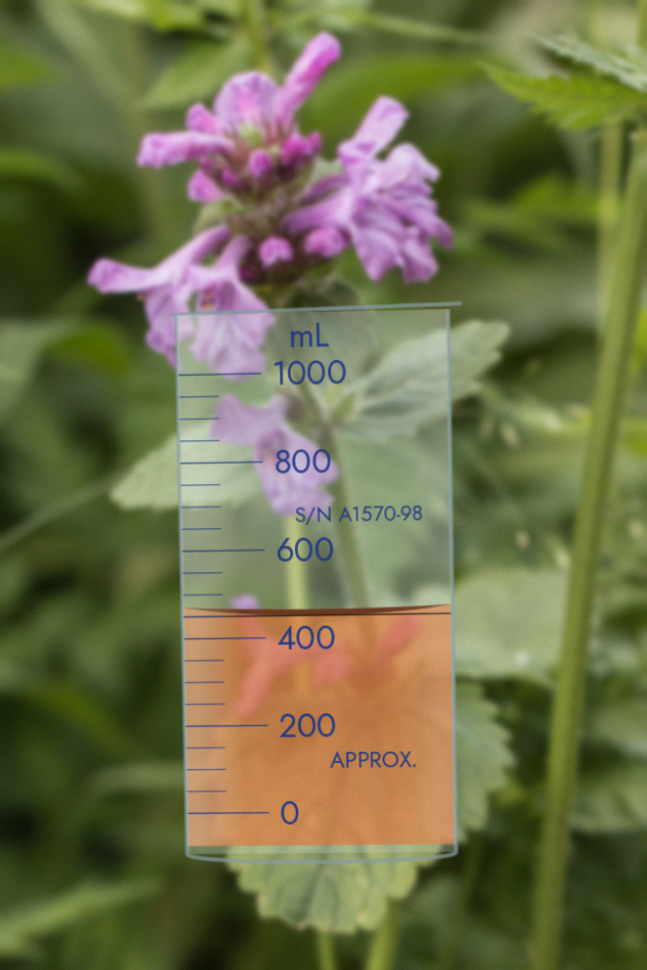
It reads 450,mL
